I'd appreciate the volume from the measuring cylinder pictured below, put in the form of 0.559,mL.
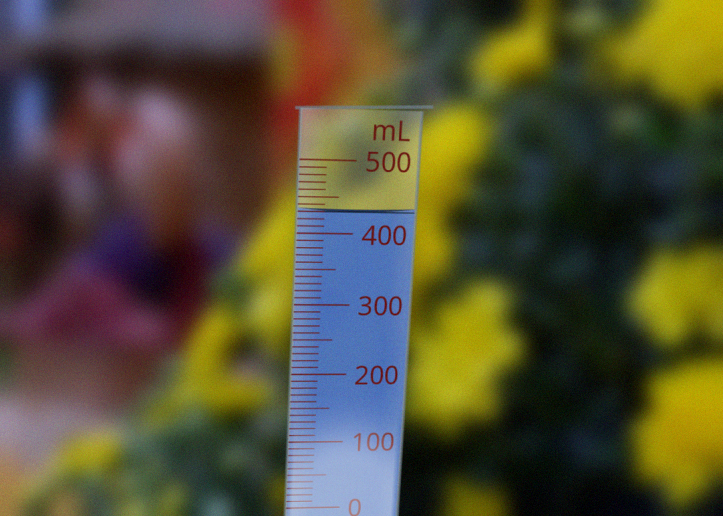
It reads 430,mL
